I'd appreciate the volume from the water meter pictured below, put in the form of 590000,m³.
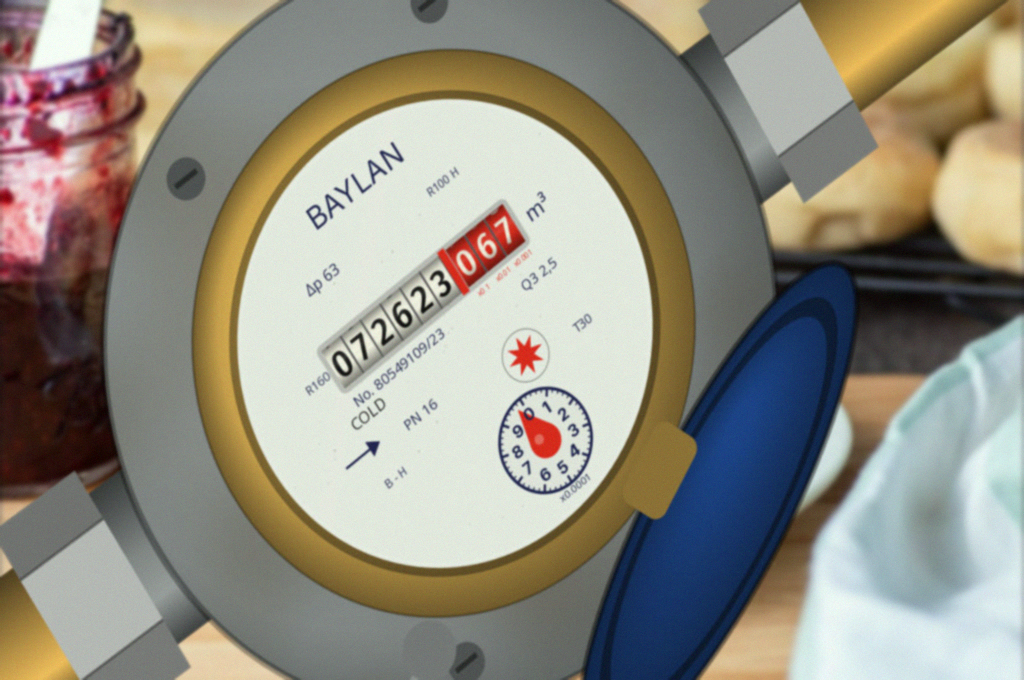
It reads 72623.0669,m³
